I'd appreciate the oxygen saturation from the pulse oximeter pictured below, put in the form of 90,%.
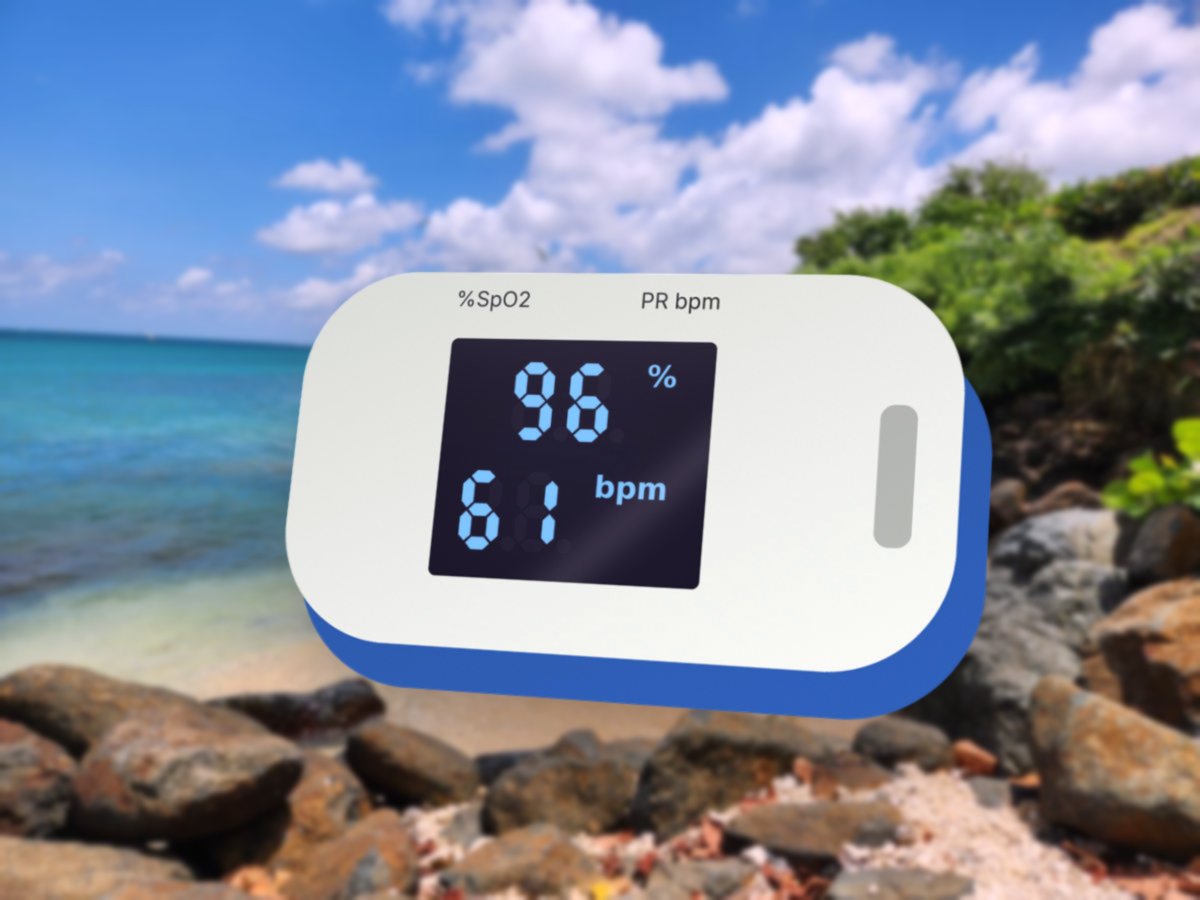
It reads 96,%
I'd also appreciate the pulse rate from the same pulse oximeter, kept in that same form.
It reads 61,bpm
